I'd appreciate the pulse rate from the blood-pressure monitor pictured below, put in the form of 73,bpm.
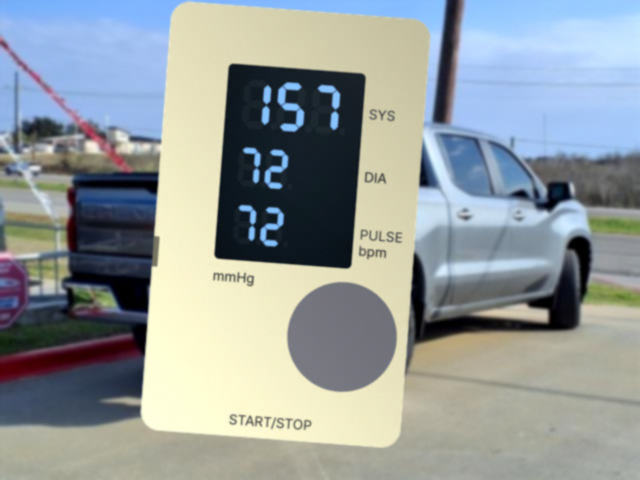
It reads 72,bpm
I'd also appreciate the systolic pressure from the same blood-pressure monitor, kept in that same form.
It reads 157,mmHg
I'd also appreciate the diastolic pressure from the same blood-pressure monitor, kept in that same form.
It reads 72,mmHg
